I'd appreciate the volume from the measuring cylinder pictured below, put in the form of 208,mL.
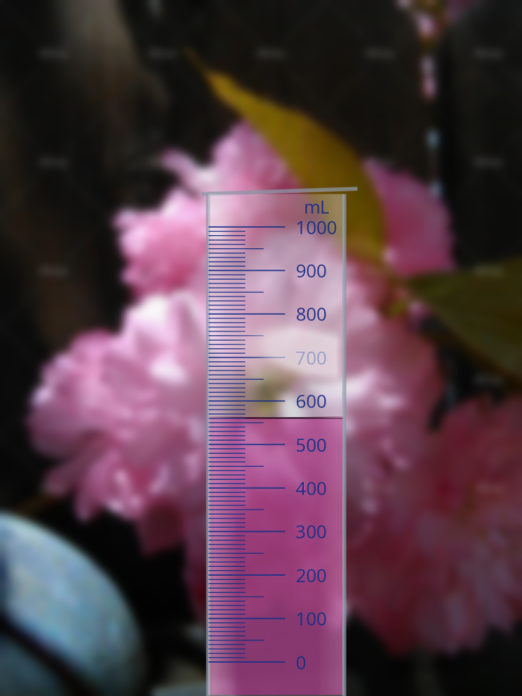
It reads 560,mL
